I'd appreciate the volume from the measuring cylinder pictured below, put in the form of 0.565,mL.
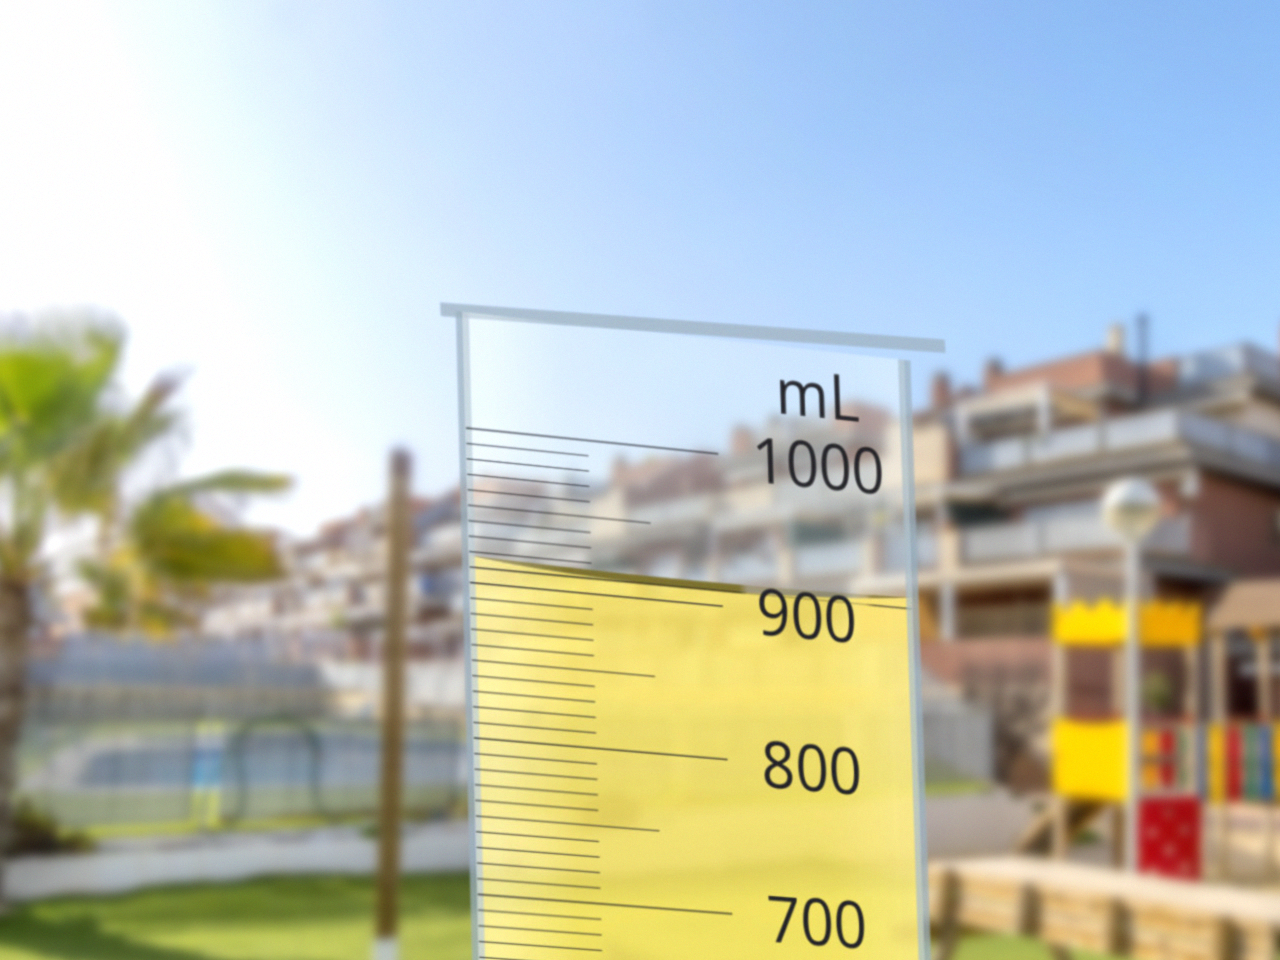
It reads 910,mL
